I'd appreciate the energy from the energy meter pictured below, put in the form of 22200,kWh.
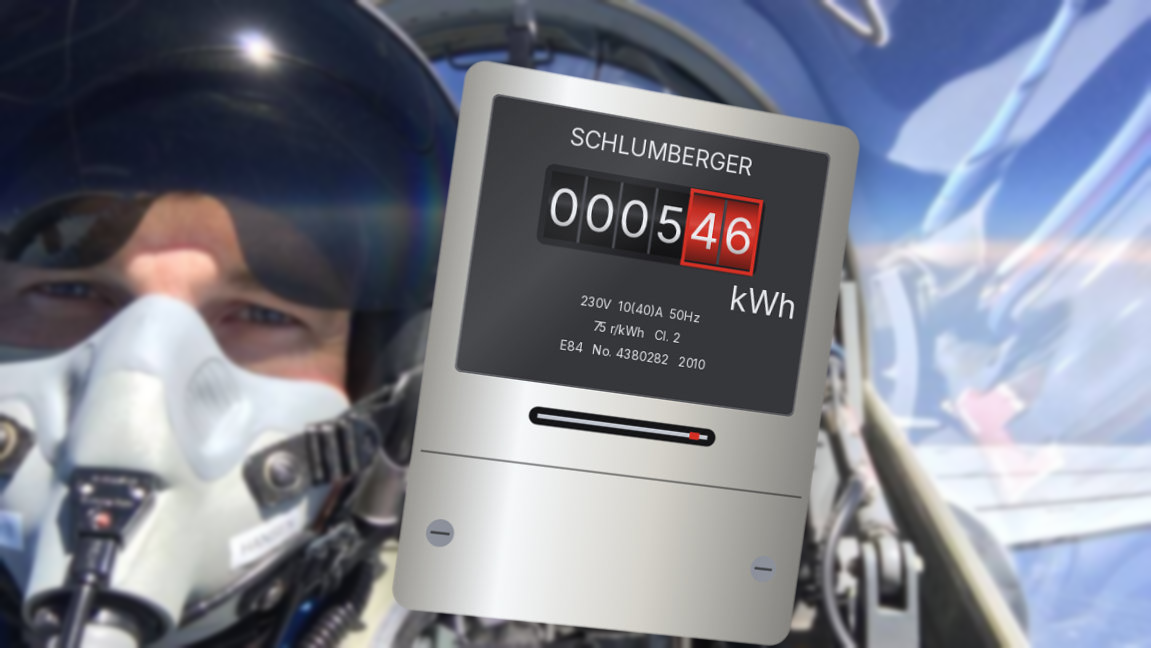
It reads 5.46,kWh
